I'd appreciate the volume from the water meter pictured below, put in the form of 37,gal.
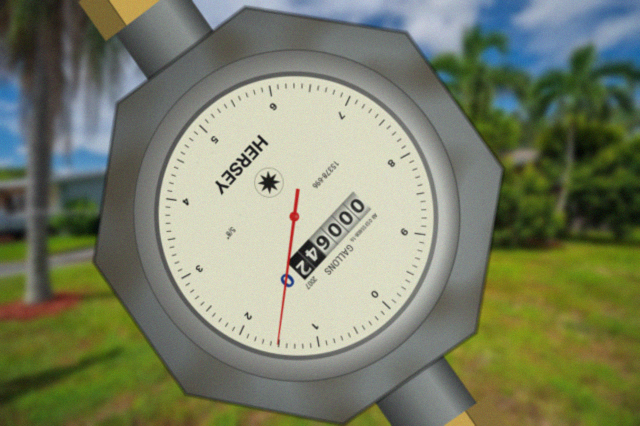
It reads 6421.5,gal
